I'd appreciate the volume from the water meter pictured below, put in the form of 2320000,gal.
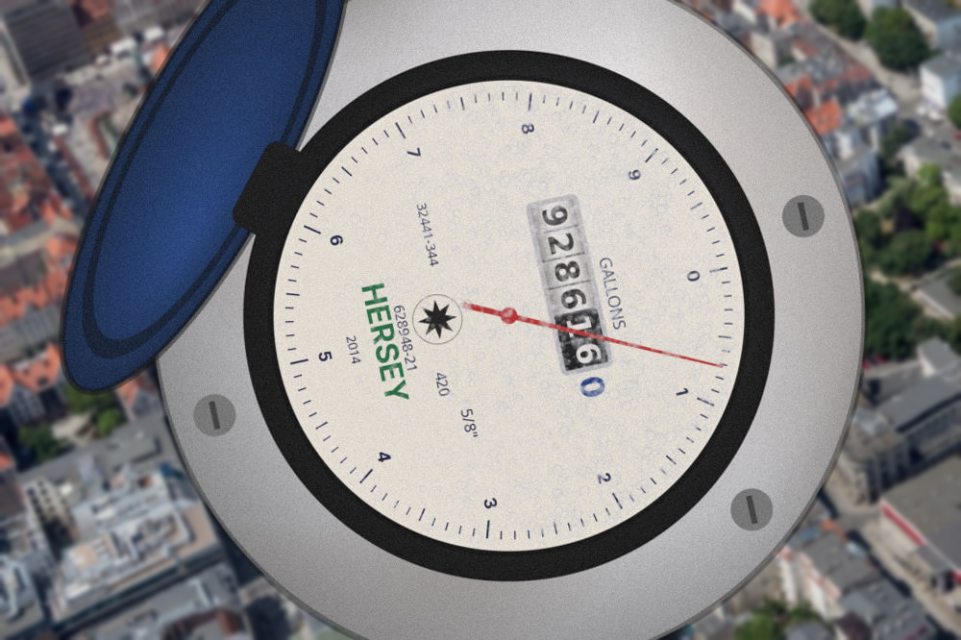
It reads 9286160.7,gal
